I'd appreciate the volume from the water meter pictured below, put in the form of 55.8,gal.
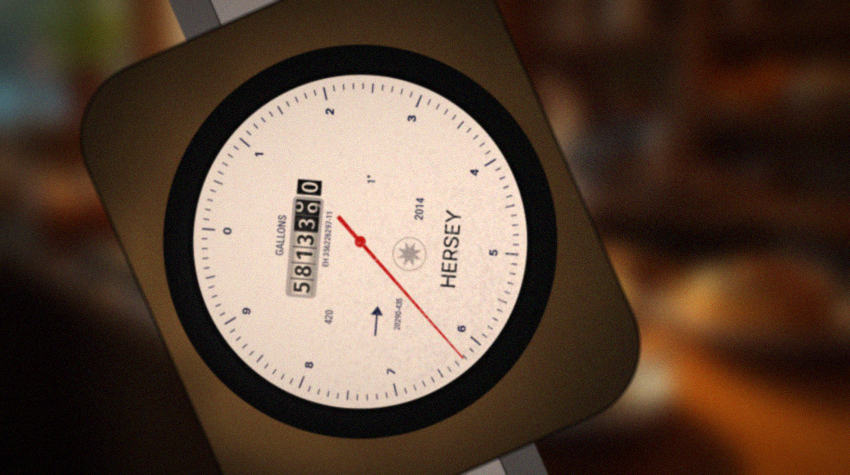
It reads 5813386.2,gal
